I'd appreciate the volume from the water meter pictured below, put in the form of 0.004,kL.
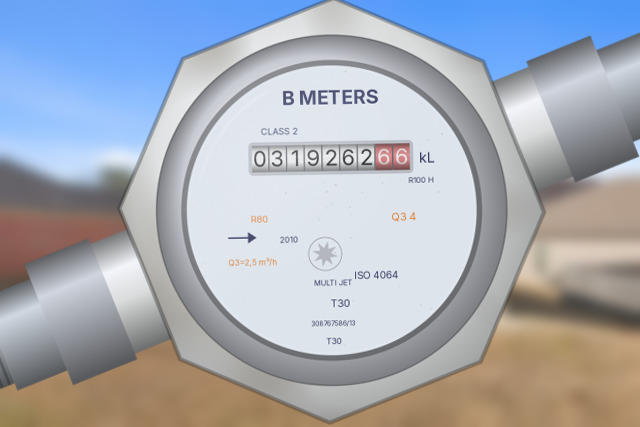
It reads 319262.66,kL
